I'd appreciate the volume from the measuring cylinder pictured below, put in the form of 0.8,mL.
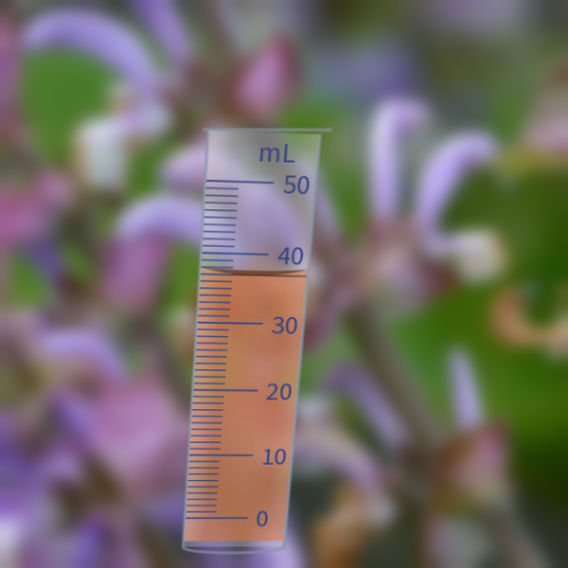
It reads 37,mL
